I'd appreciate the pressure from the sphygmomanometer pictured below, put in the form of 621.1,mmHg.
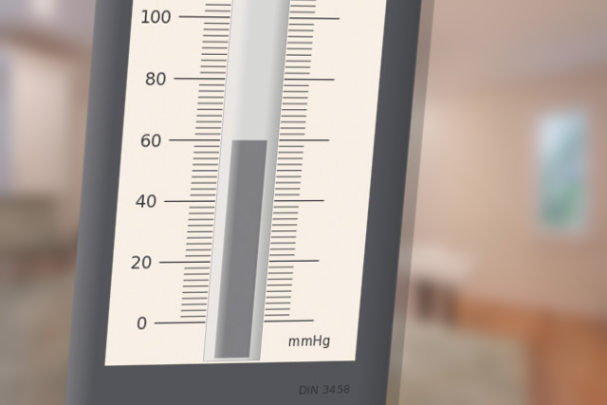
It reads 60,mmHg
